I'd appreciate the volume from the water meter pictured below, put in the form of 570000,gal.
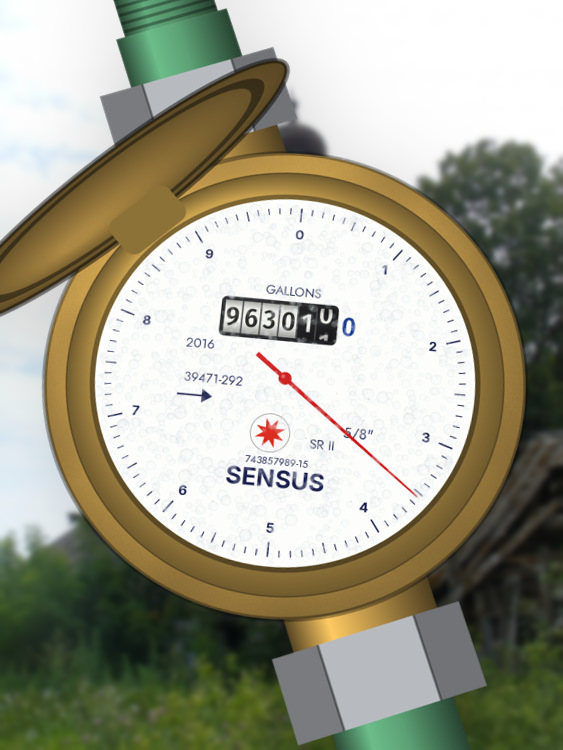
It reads 9630103.5,gal
